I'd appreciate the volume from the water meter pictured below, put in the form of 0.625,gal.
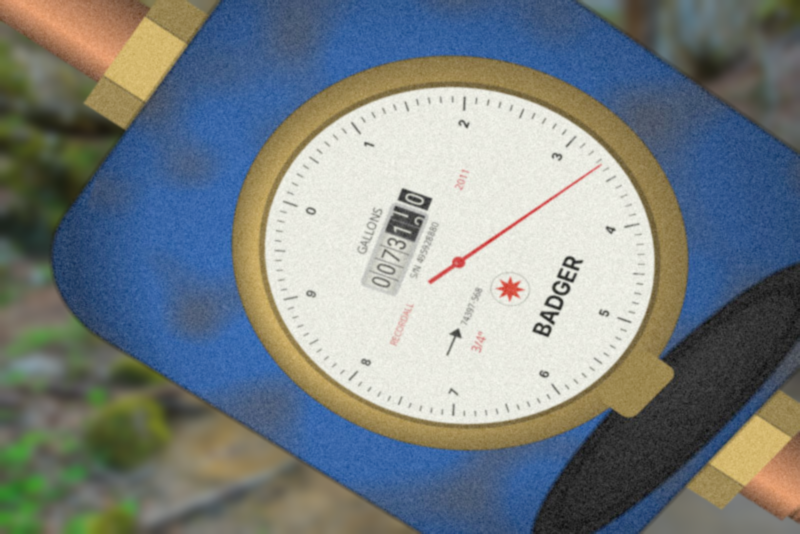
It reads 73113.3,gal
